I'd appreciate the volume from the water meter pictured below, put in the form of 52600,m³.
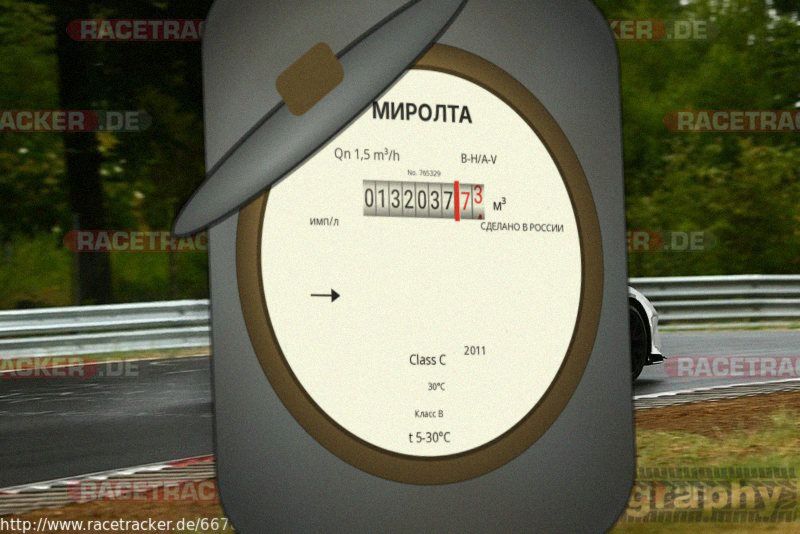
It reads 132037.73,m³
